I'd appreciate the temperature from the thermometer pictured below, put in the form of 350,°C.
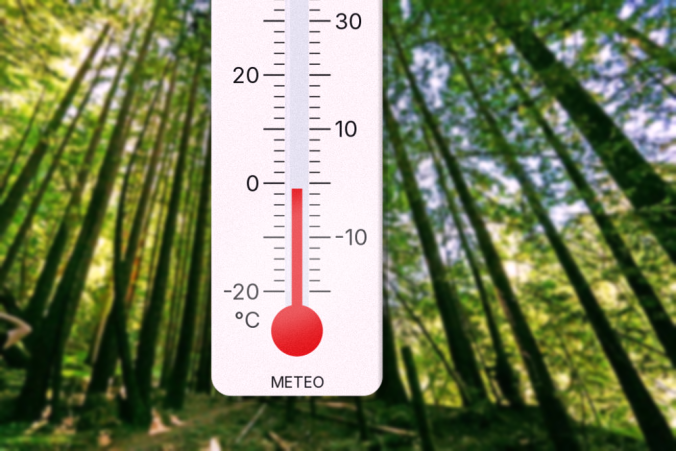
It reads -1,°C
